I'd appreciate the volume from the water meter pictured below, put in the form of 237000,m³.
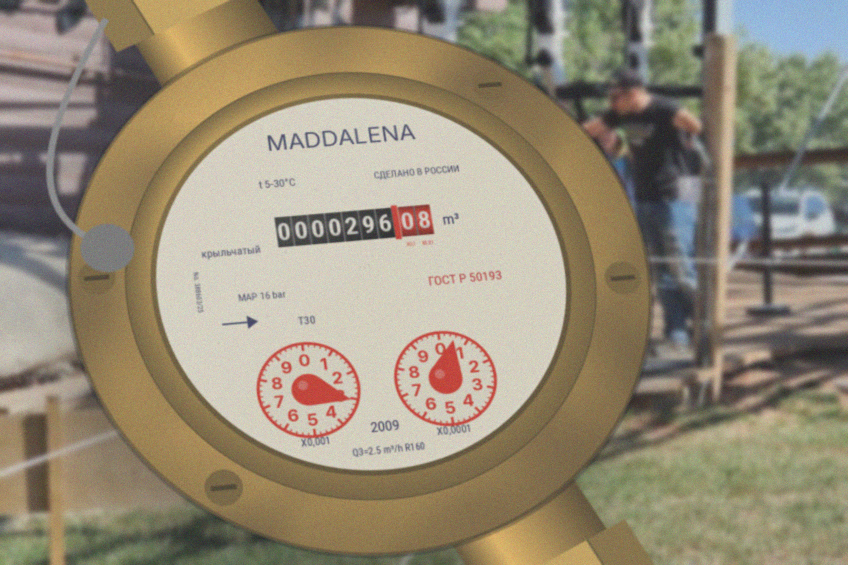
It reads 296.0830,m³
